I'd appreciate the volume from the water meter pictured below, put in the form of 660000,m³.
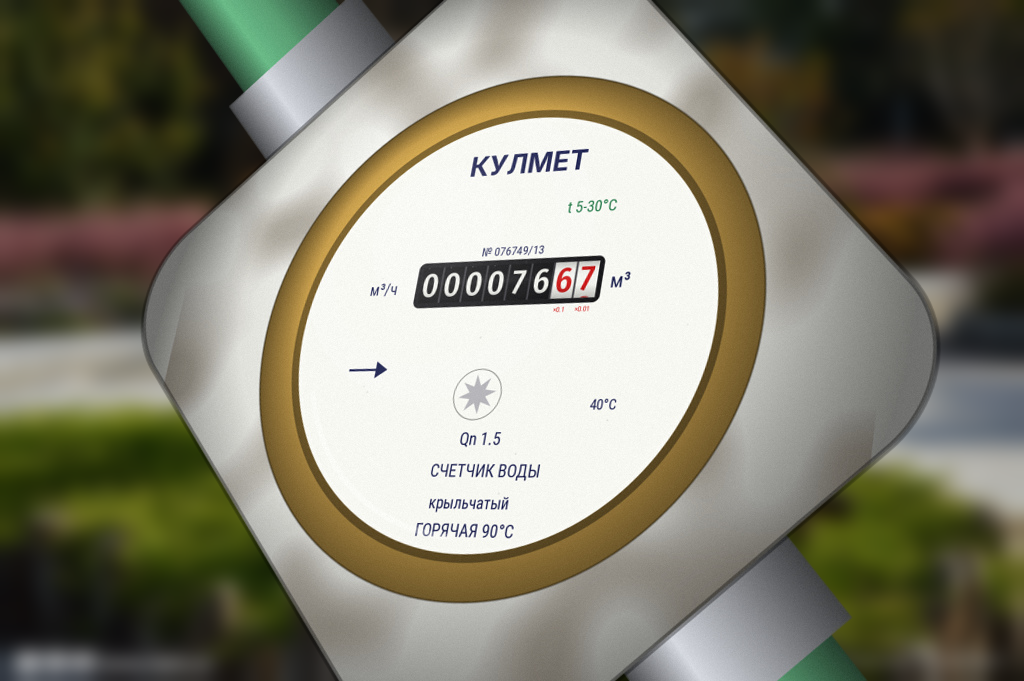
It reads 76.67,m³
